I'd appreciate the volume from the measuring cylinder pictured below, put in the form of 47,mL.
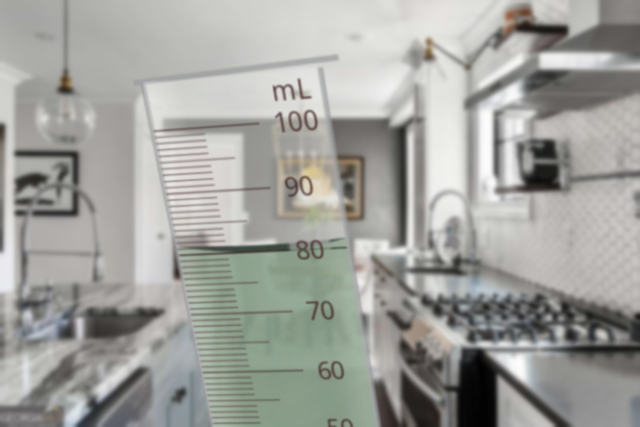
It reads 80,mL
